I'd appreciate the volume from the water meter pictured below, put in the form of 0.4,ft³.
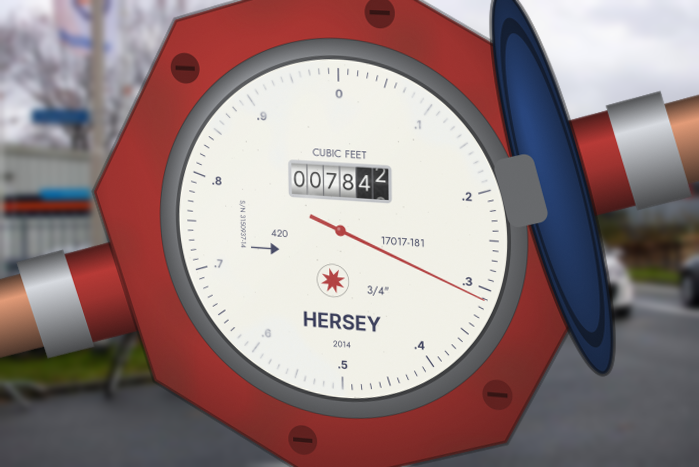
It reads 7842.31,ft³
